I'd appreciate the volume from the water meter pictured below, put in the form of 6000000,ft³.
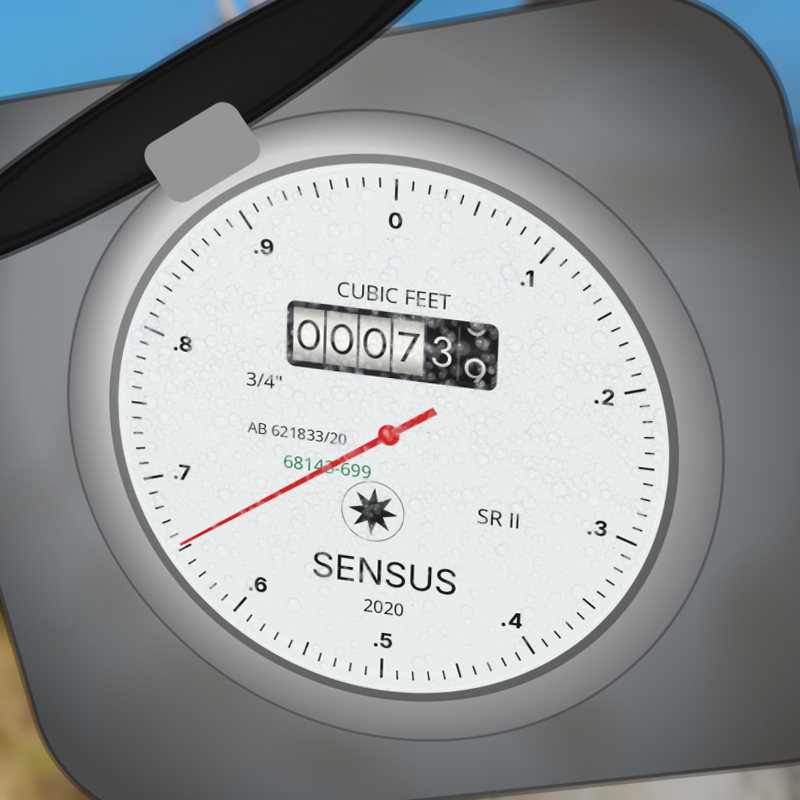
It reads 738.65,ft³
